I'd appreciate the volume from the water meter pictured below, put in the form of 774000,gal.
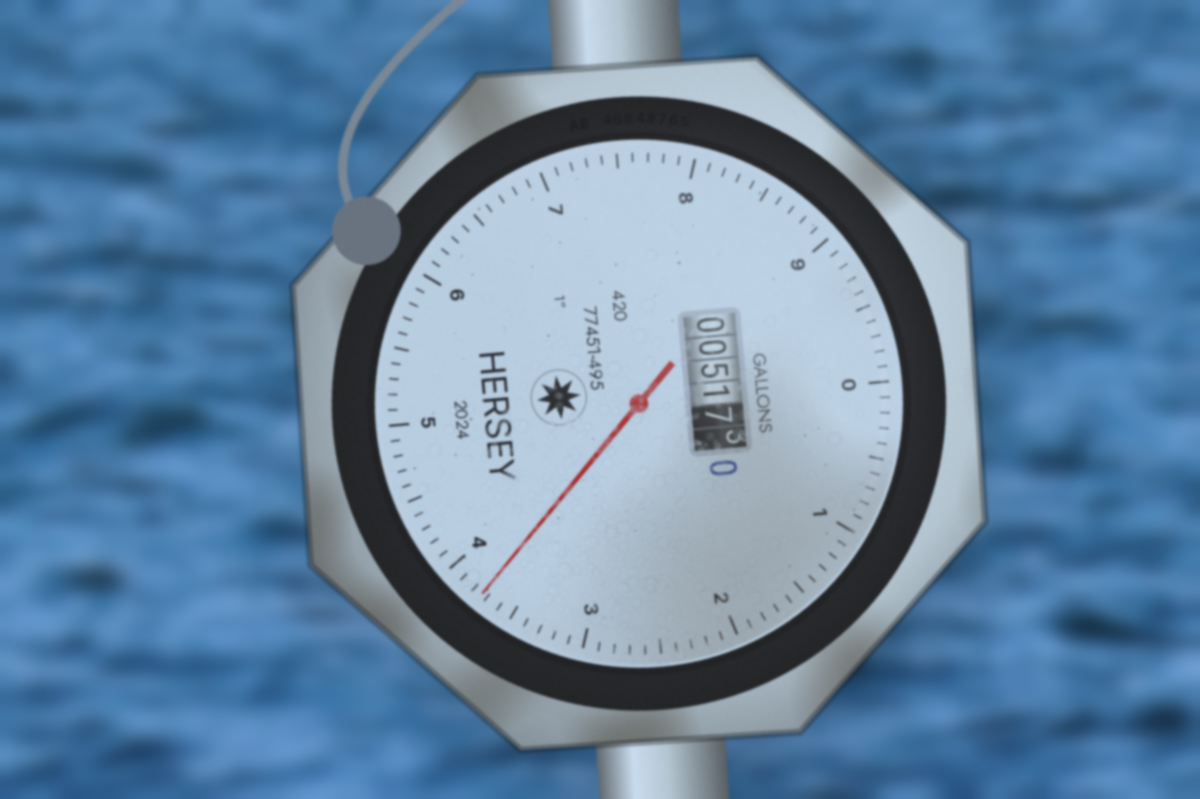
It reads 51733.7,gal
